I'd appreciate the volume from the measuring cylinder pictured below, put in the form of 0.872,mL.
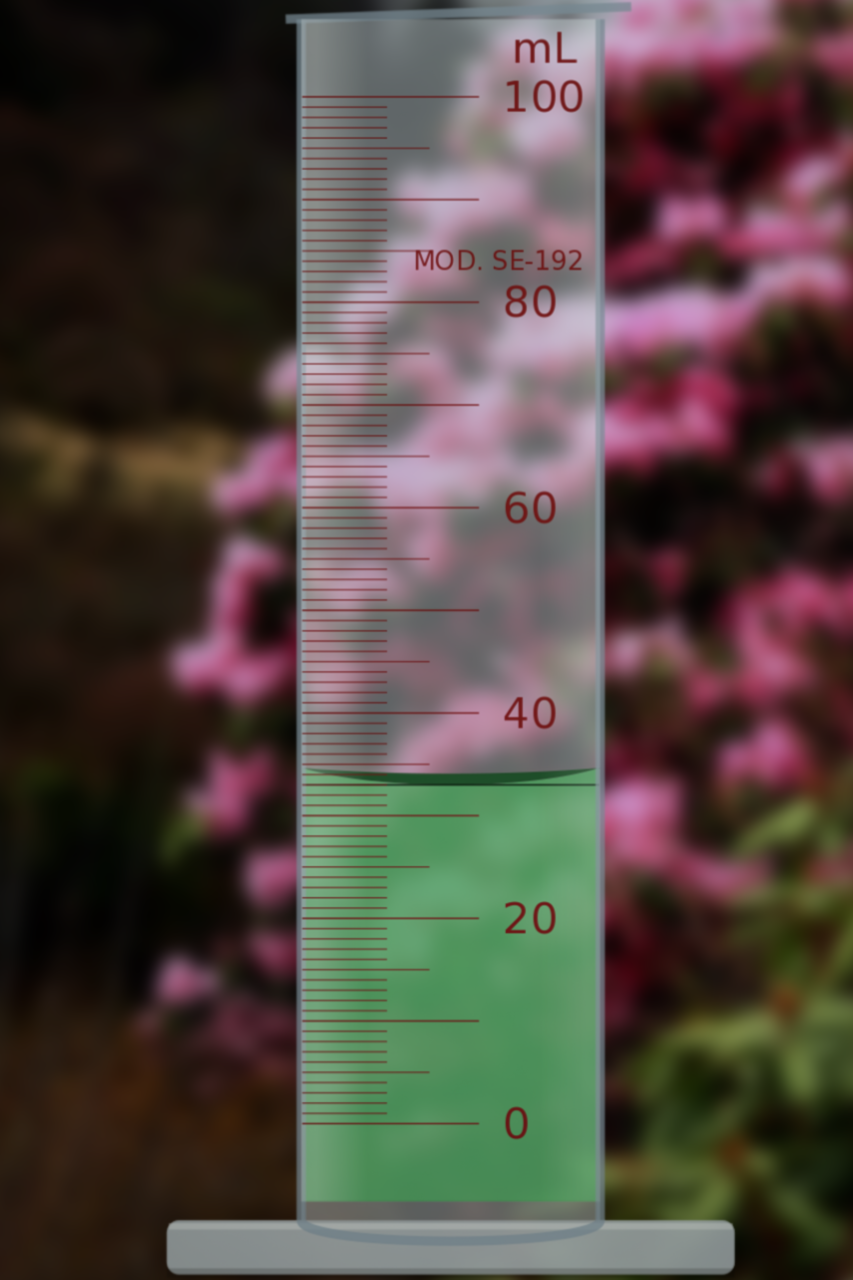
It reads 33,mL
